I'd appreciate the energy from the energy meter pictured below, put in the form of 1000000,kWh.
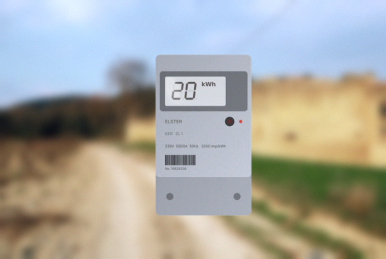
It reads 20,kWh
